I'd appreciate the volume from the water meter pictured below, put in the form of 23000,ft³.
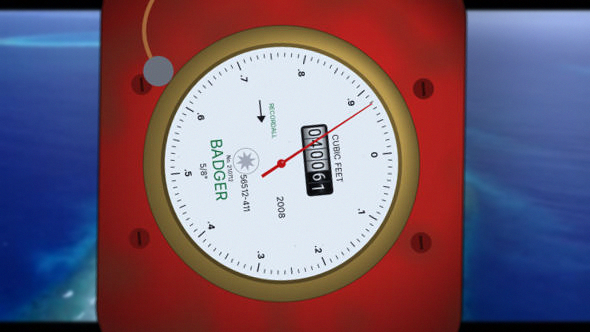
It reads 40060.92,ft³
